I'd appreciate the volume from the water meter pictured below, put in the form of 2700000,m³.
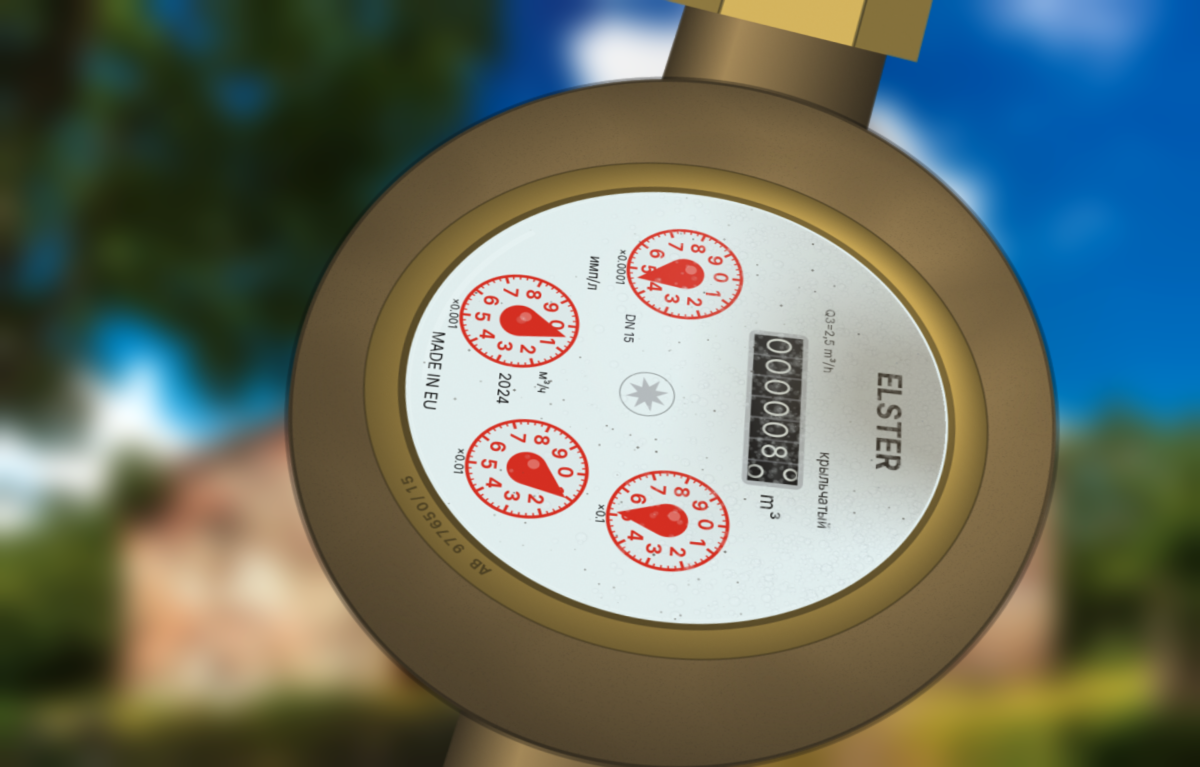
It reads 88.5104,m³
